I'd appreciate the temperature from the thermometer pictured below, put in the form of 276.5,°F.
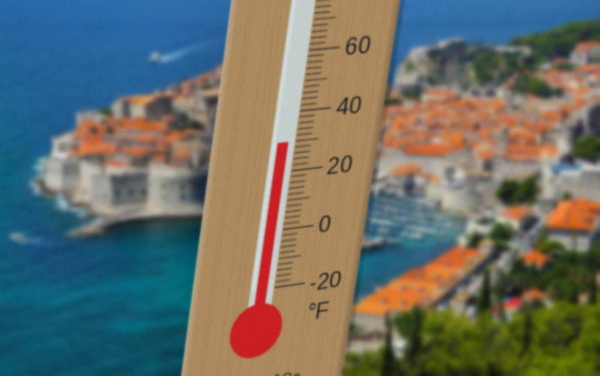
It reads 30,°F
